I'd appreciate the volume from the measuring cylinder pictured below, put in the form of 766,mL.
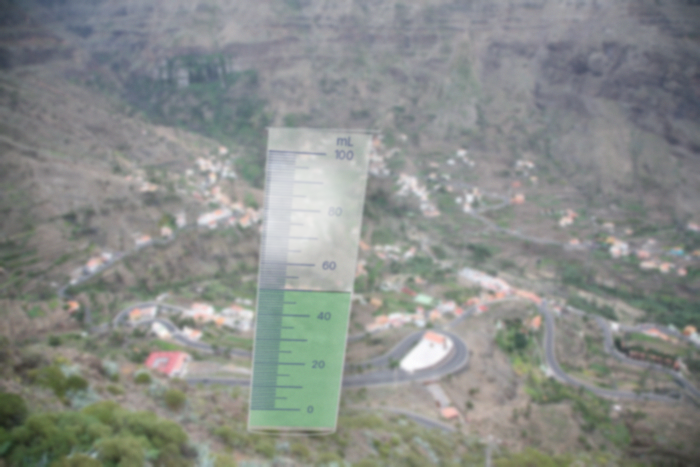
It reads 50,mL
